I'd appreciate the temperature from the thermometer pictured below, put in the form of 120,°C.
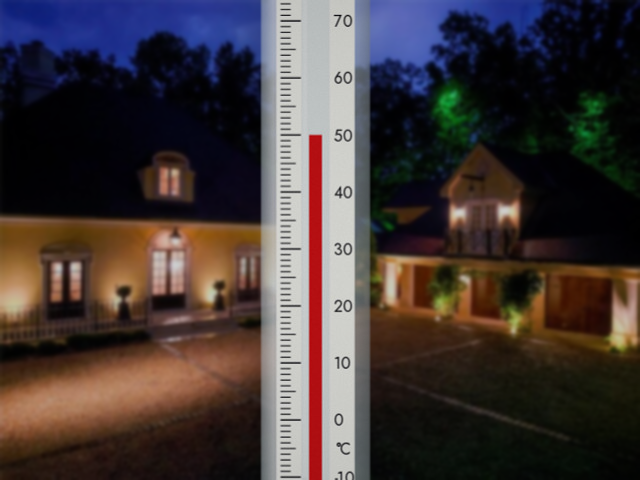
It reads 50,°C
